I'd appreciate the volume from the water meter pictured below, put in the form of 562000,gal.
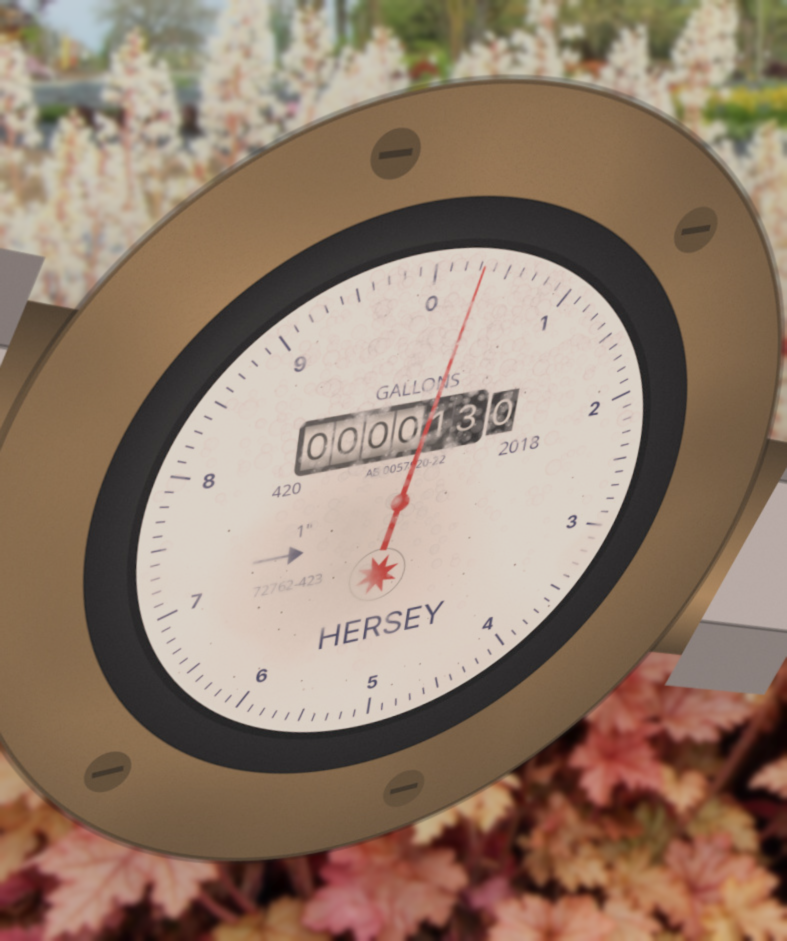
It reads 130.3,gal
